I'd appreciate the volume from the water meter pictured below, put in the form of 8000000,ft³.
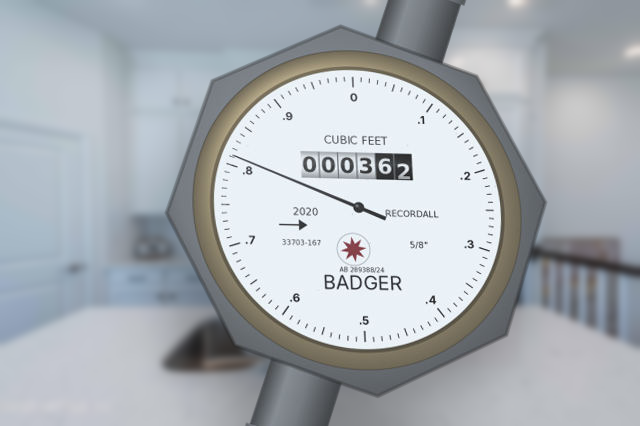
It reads 361.81,ft³
